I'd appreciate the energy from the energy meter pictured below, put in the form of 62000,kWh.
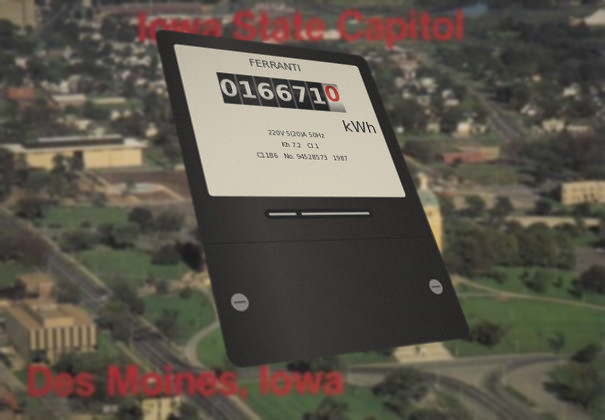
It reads 16671.0,kWh
